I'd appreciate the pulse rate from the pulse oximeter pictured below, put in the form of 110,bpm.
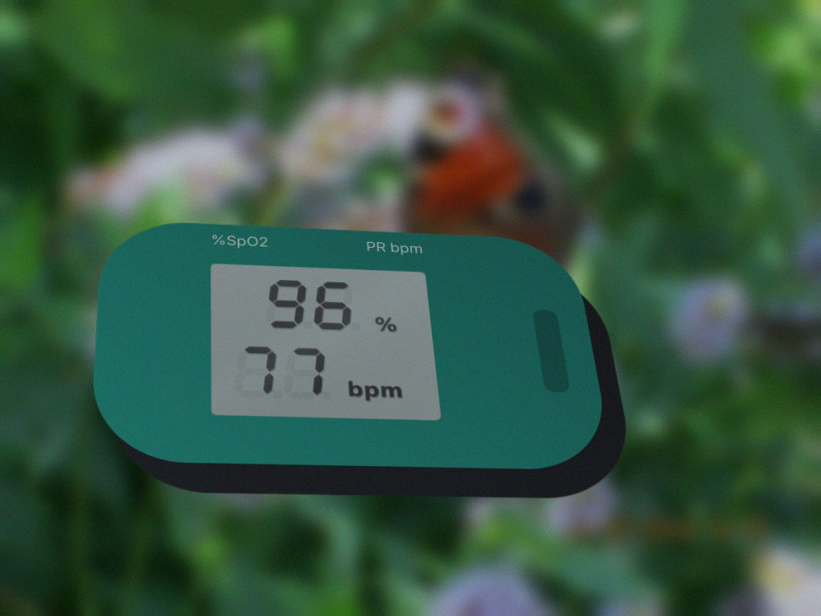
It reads 77,bpm
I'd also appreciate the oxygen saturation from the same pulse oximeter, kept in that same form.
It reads 96,%
